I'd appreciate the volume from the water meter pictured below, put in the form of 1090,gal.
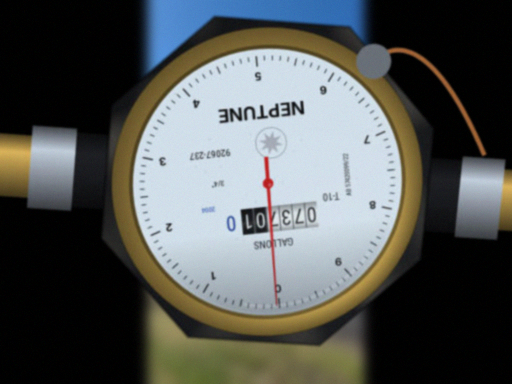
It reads 737010.0,gal
